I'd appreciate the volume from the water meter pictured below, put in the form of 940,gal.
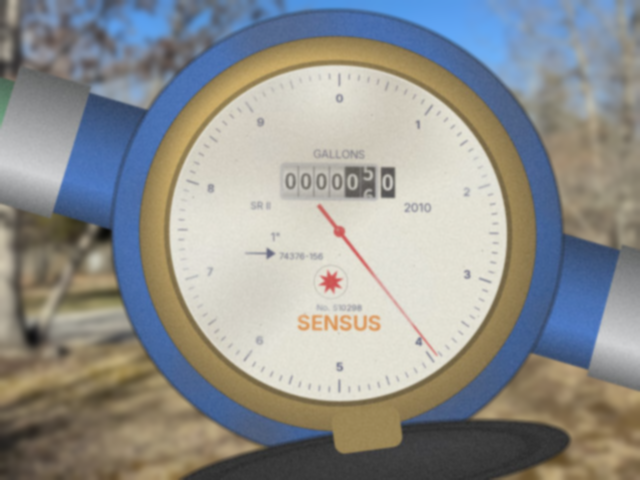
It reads 53.9,gal
